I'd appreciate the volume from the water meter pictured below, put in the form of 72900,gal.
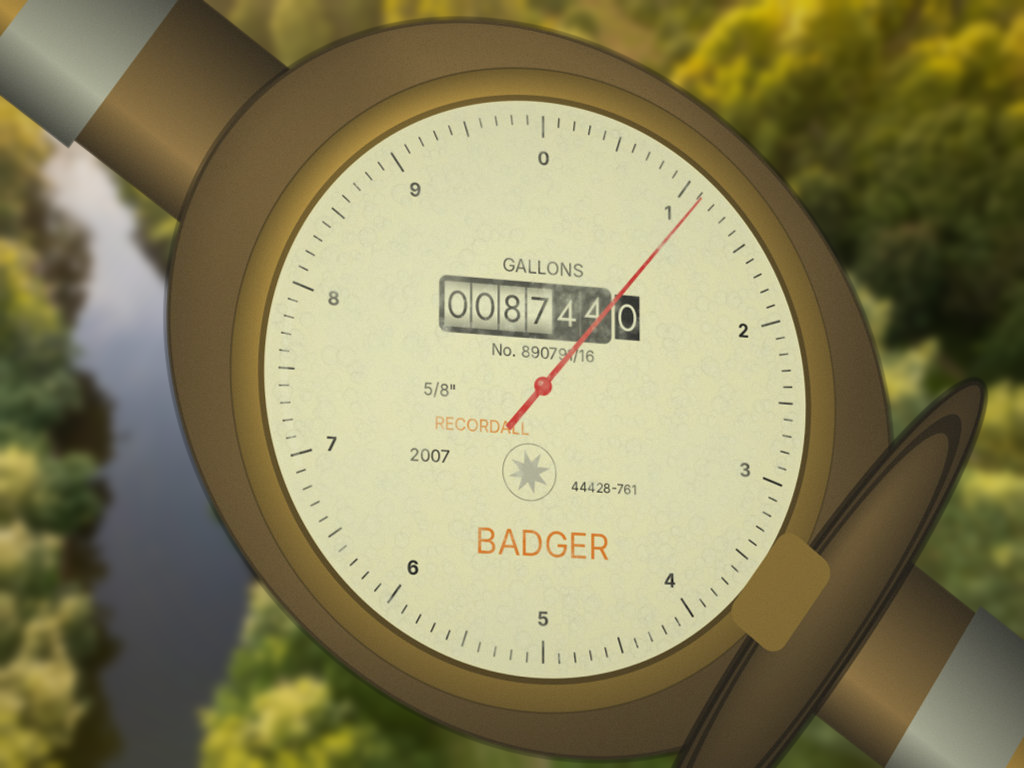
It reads 87441.1,gal
